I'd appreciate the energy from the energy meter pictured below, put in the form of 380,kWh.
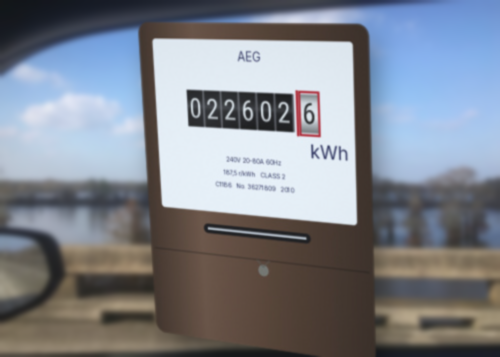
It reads 22602.6,kWh
